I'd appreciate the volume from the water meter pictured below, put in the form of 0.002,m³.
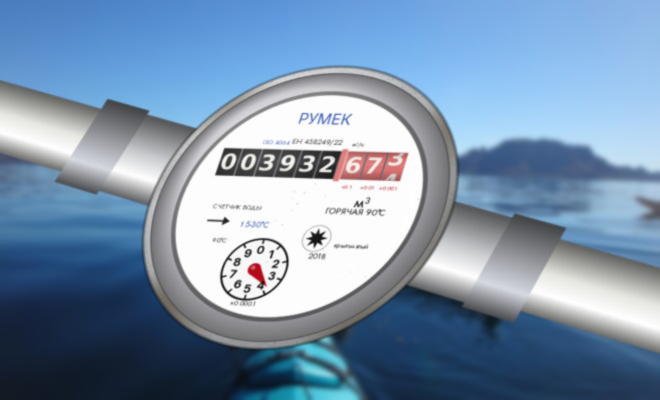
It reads 3932.6733,m³
